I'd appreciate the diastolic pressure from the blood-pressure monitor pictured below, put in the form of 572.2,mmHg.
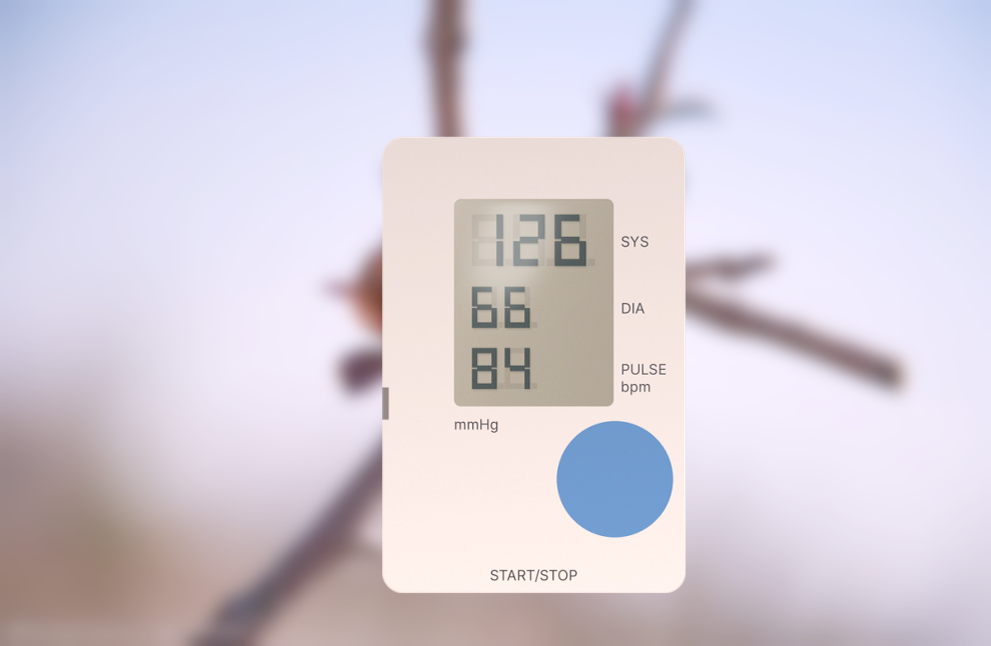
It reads 66,mmHg
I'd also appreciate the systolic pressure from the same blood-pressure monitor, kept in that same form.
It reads 126,mmHg
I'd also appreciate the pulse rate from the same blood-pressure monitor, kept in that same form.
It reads 84,bpm
